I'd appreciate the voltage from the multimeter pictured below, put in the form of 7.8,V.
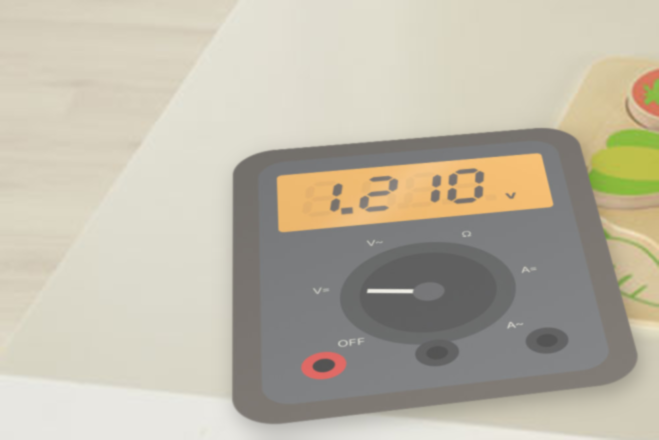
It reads 1.210,V
